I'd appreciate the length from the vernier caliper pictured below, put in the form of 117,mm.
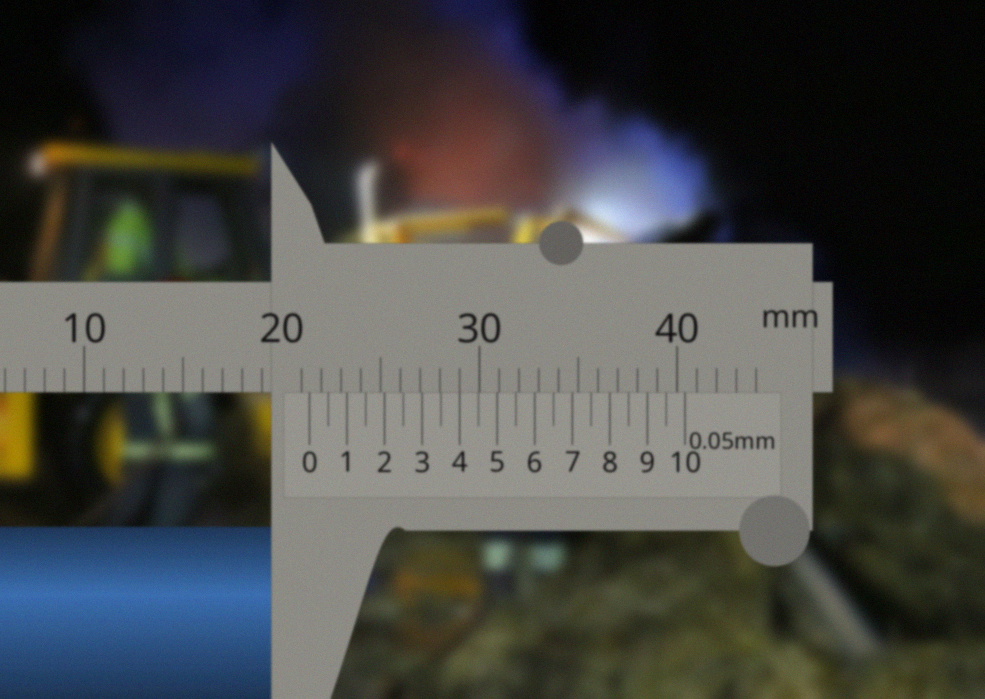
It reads 21.4,mm
